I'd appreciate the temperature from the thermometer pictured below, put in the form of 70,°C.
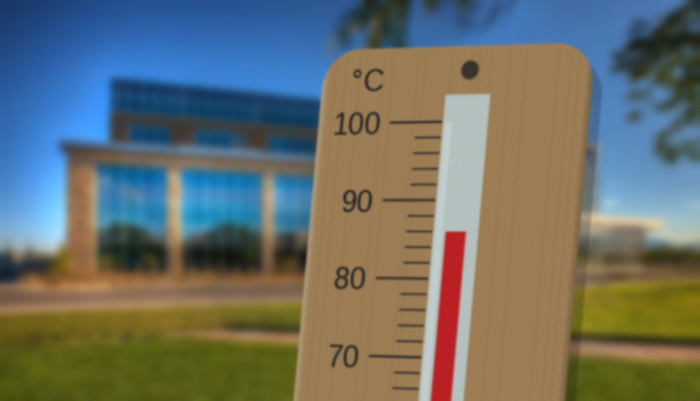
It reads 86,°C
